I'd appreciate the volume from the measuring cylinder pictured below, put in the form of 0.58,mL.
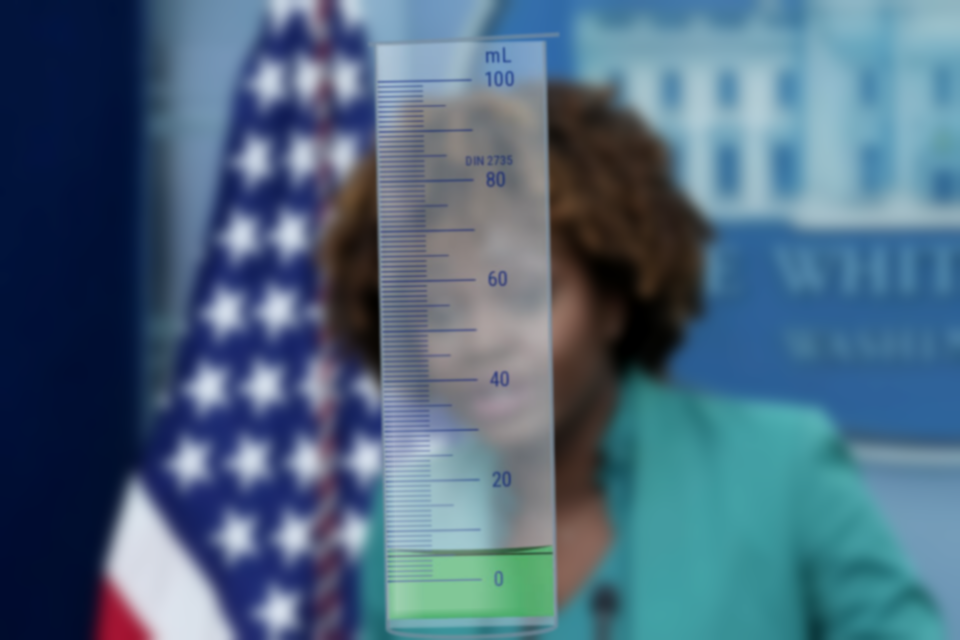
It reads 5,mL
